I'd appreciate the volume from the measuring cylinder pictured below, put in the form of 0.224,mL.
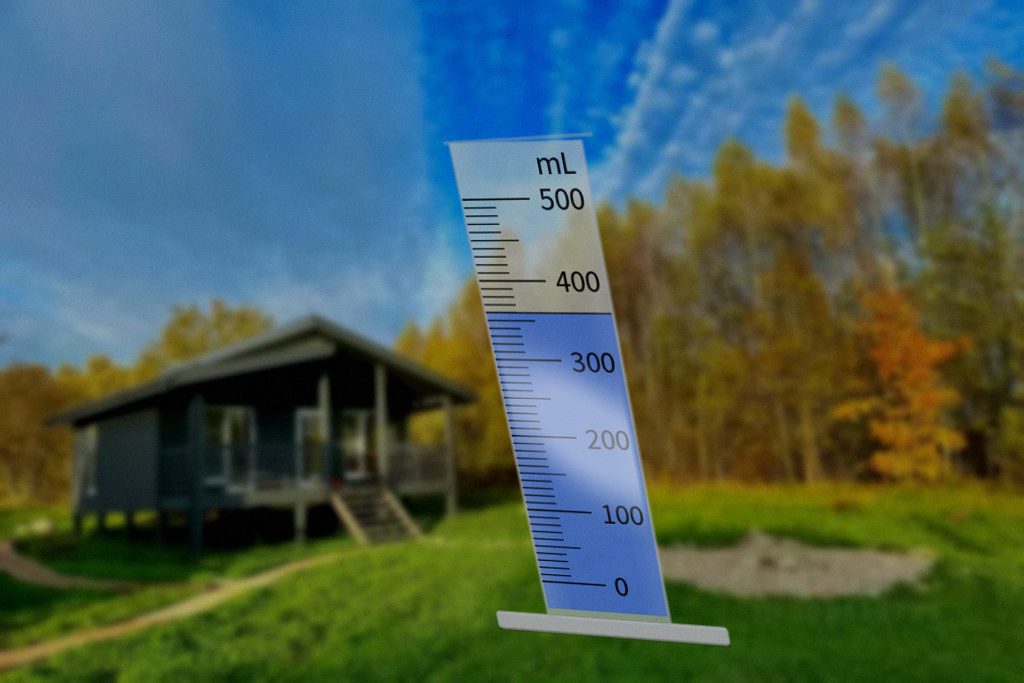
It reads 360,mL
